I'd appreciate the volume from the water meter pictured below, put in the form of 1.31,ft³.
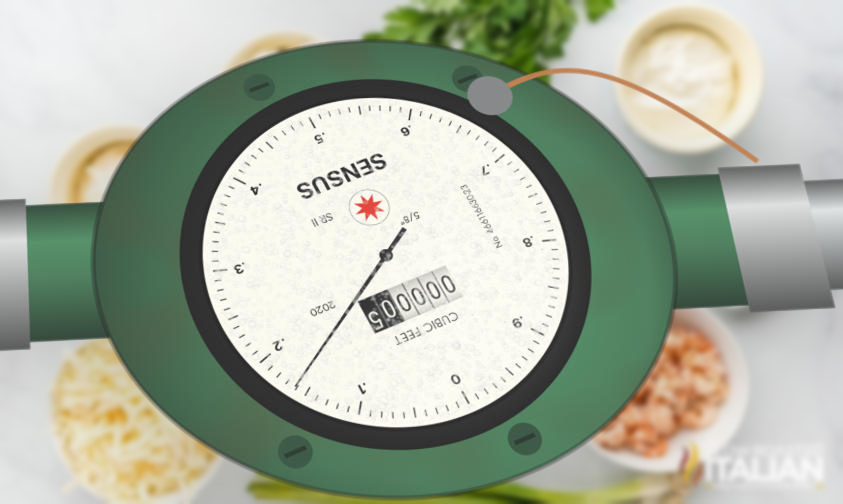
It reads 5.16,ft³
